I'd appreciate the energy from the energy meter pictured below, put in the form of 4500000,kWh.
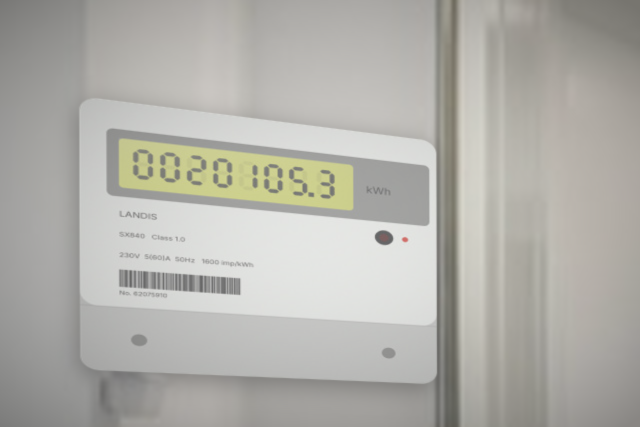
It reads 20105.3,kWh
